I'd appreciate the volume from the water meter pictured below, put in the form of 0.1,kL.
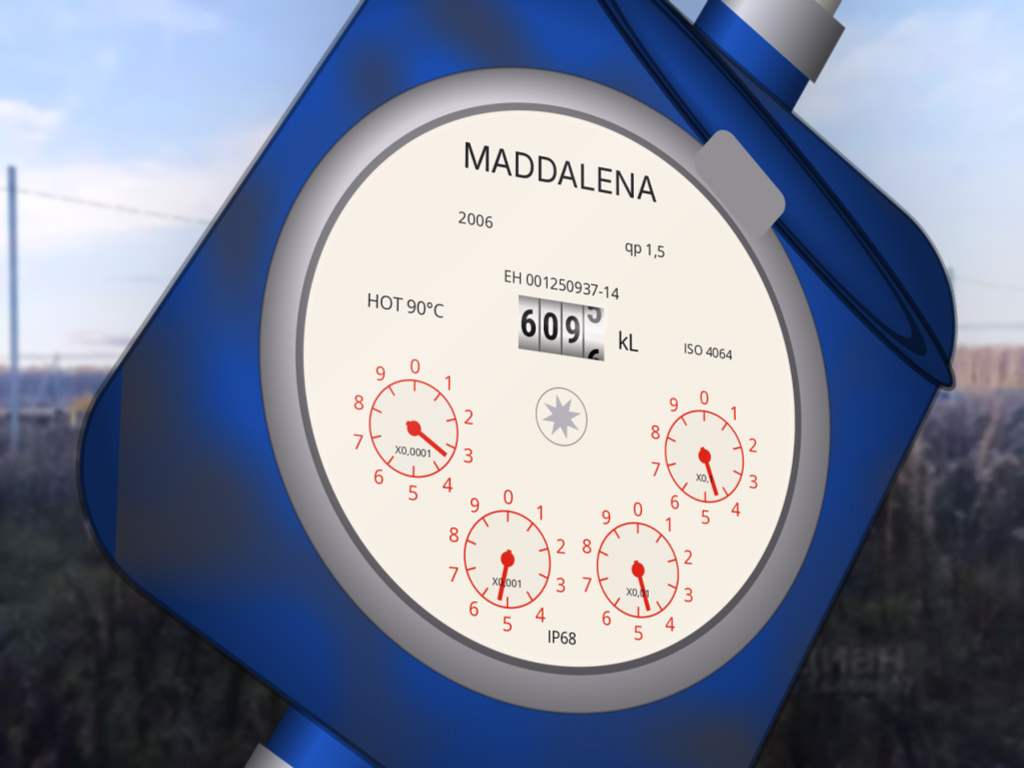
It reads 6095.4453,kL
